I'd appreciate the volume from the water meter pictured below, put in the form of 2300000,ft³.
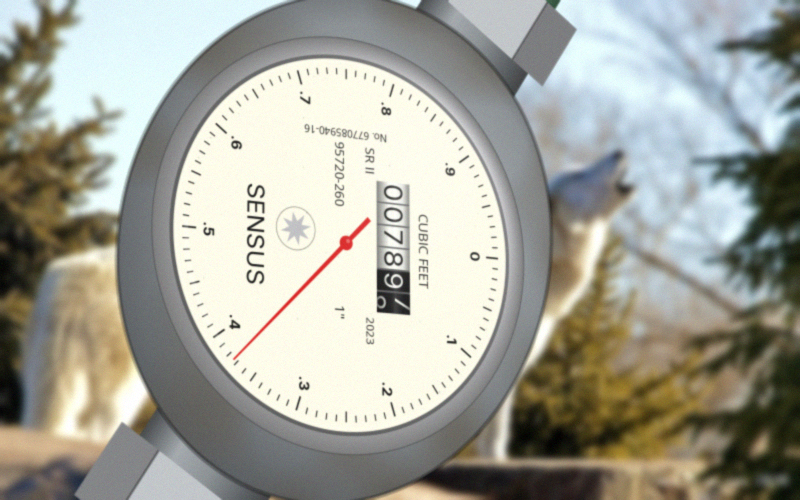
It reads 7897.37,ft³
